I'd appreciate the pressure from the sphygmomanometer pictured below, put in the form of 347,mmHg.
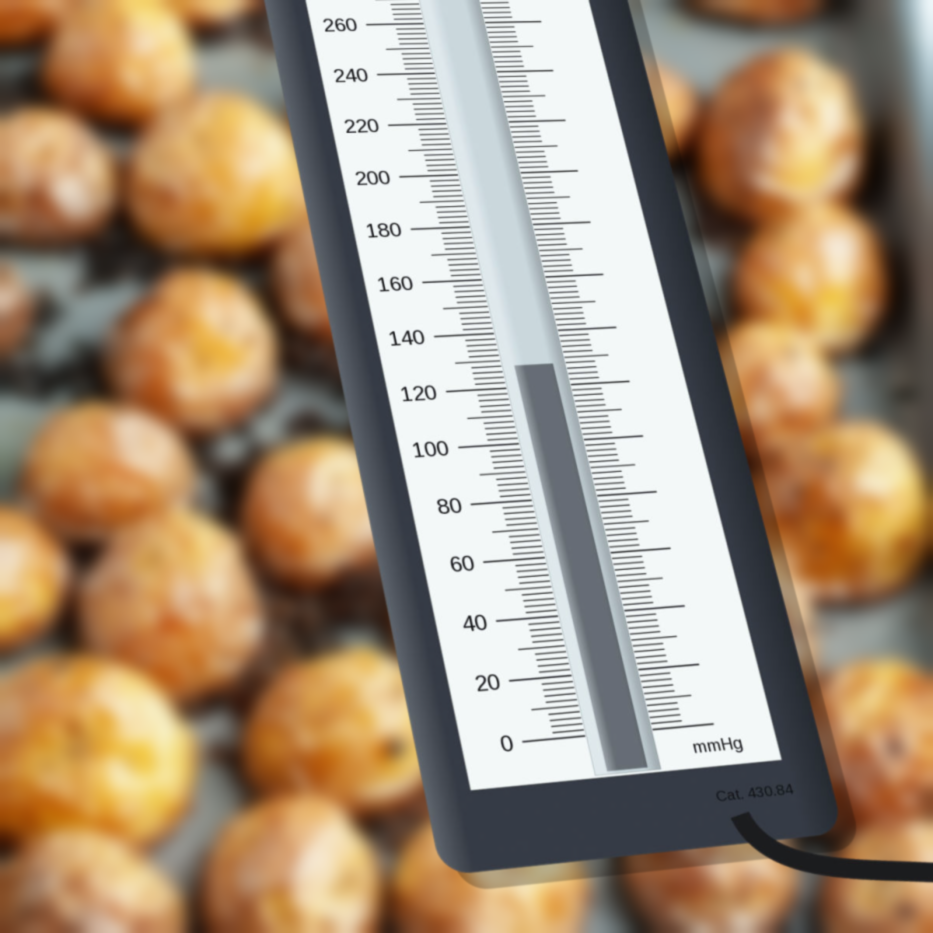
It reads 128,mmHg
